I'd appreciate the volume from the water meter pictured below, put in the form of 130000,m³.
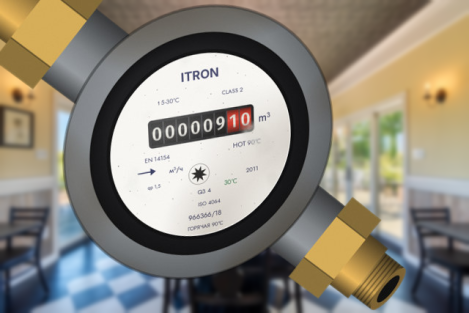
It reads 9.10,m³
